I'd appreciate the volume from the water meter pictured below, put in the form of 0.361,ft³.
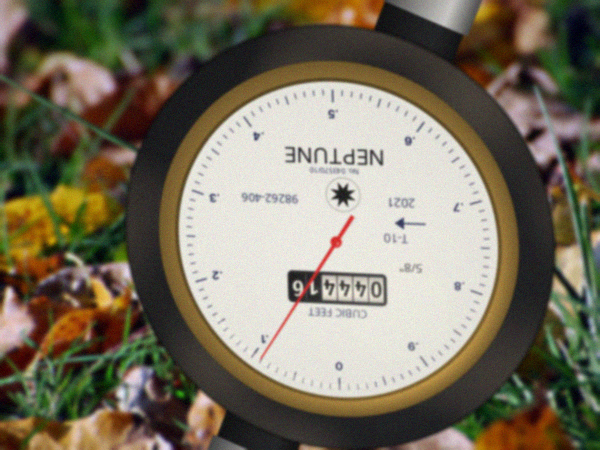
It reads 44416.09,ft³
